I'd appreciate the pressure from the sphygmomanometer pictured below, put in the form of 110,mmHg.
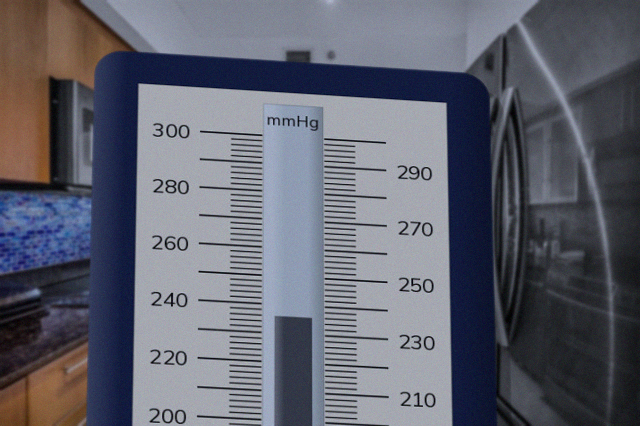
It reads 236,mmHg
